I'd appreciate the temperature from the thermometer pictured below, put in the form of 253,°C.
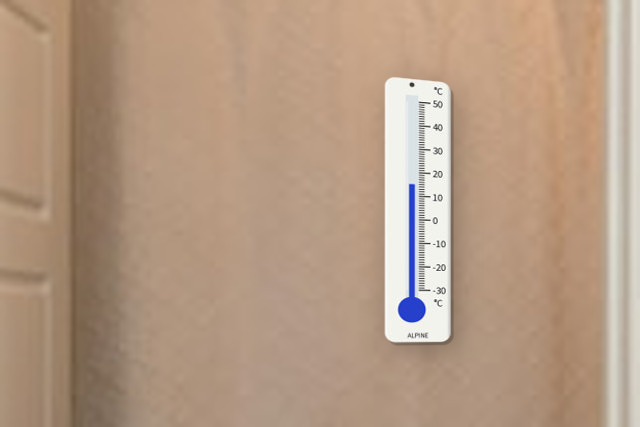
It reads 15,°C
